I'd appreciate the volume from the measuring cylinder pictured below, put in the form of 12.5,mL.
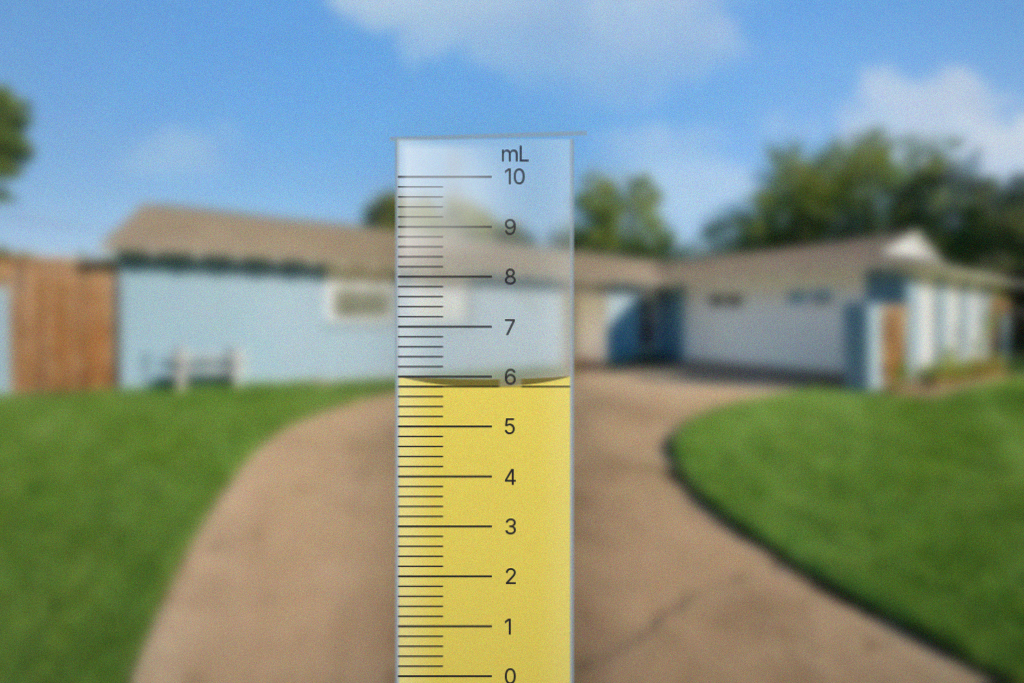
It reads 5.8,mL
